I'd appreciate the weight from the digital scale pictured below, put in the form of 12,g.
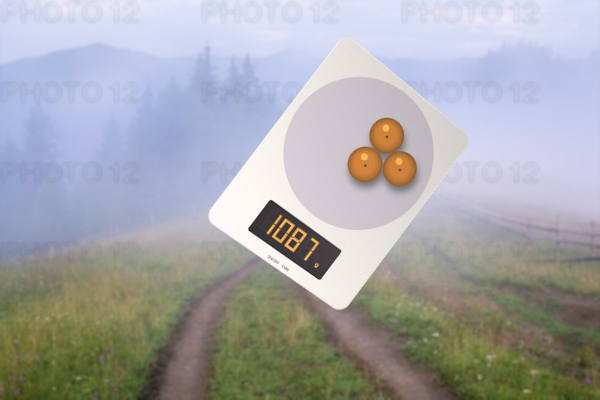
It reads 1087,g
